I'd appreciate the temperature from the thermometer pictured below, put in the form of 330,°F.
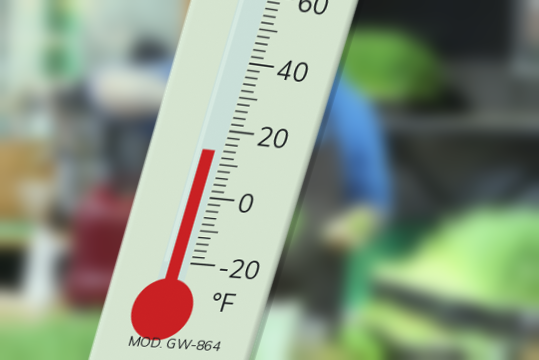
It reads 14,°F
